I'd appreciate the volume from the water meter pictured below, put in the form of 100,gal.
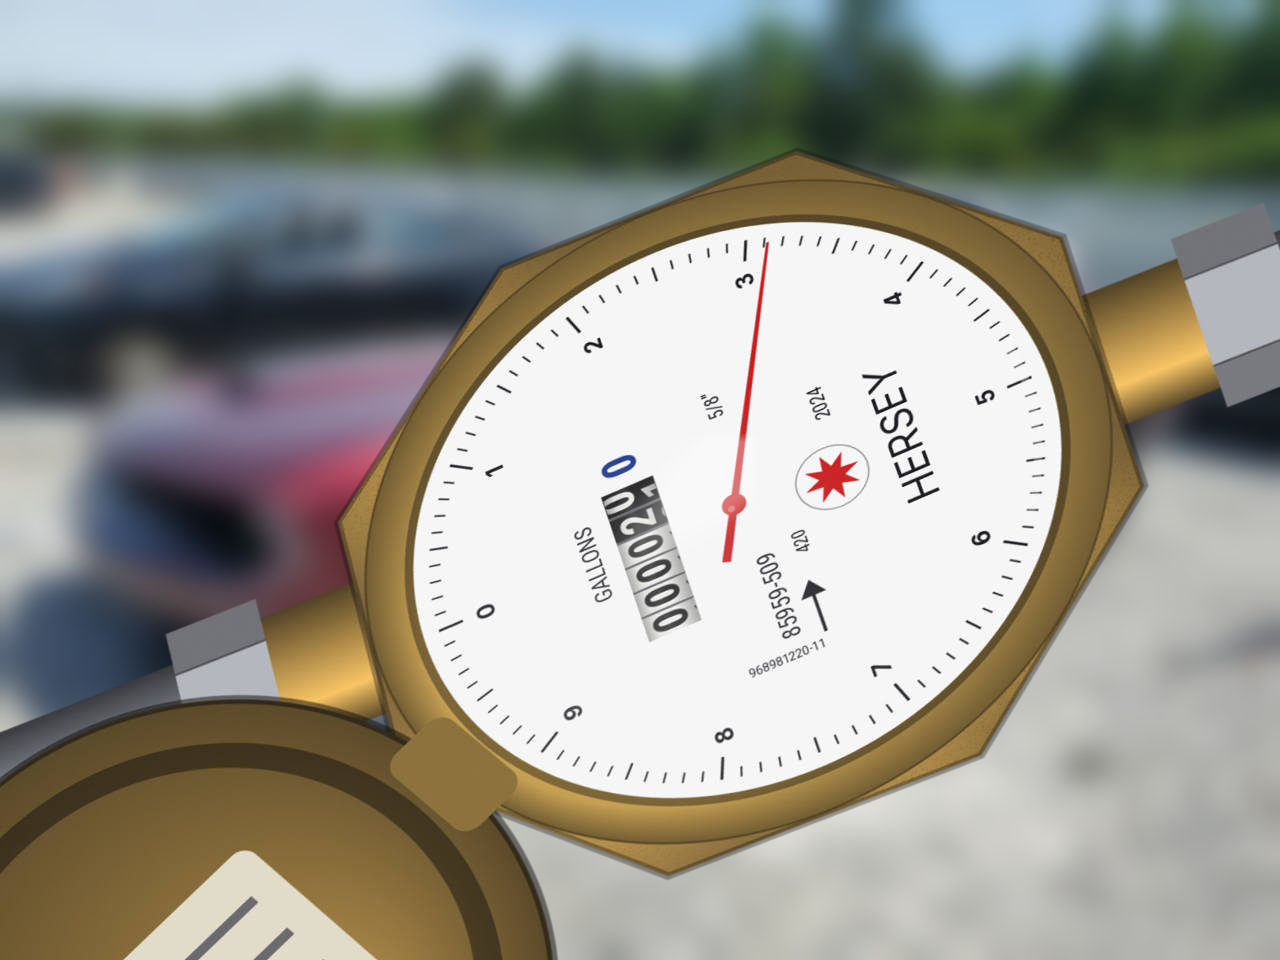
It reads 203.1,gal
